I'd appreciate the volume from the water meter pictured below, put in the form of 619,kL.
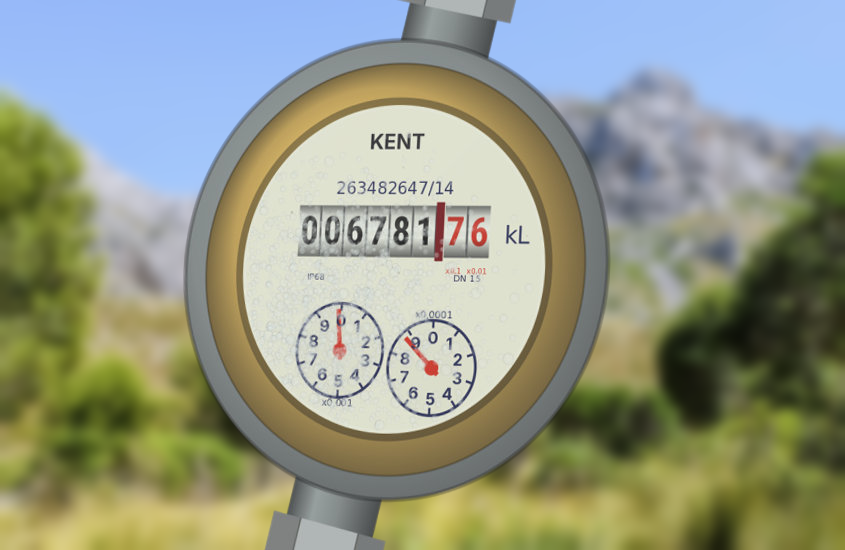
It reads 6781.7598,kL
